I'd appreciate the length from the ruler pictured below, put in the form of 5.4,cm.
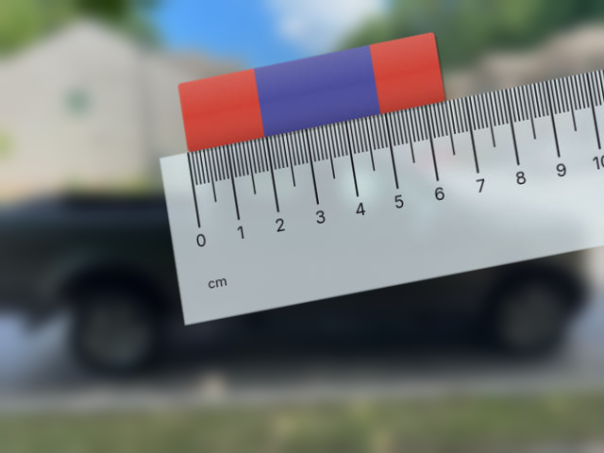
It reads 6.5,cm
